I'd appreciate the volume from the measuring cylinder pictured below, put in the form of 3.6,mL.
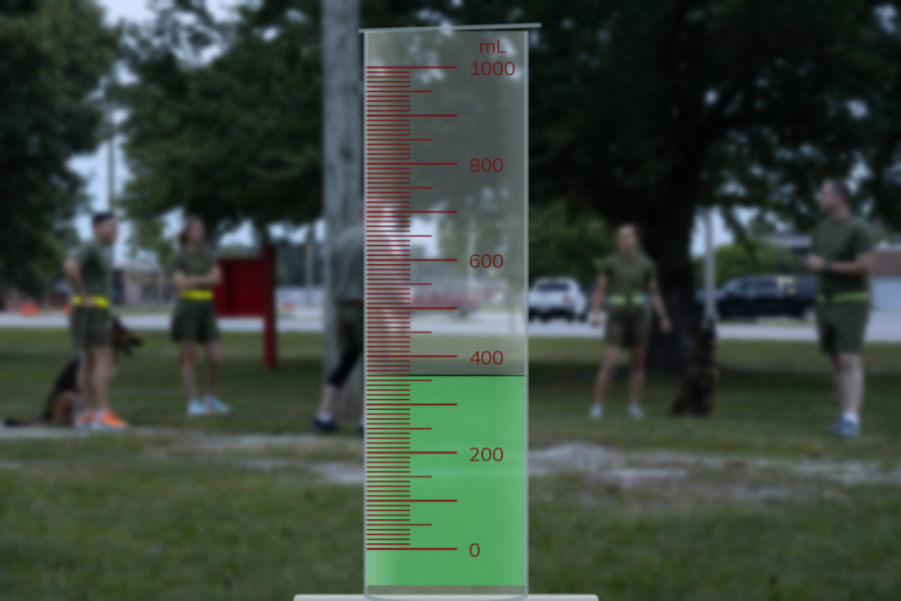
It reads 360,mL
